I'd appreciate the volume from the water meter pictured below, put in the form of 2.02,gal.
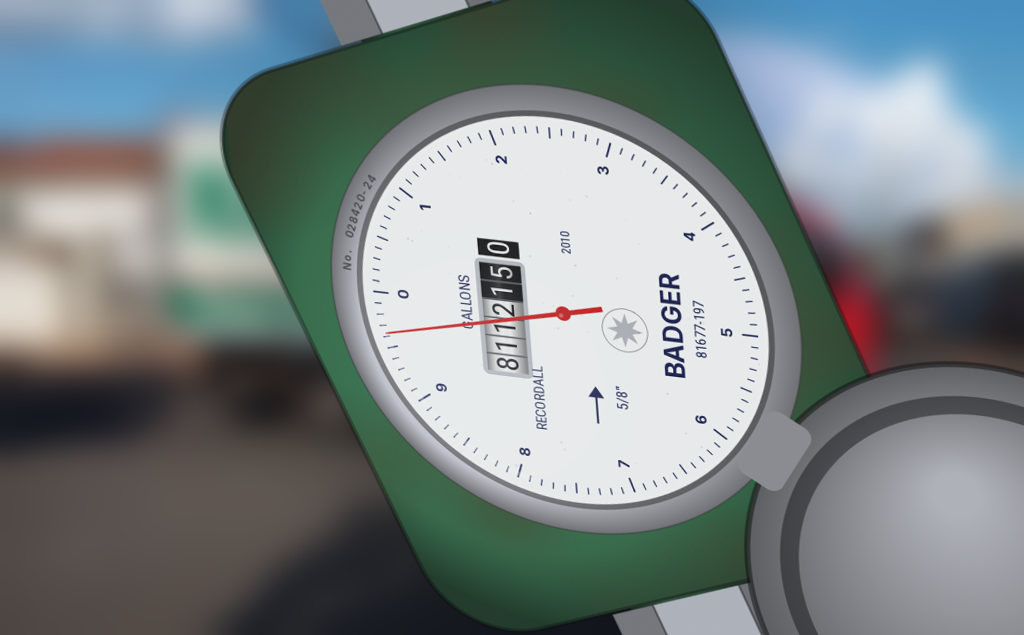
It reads 8112149.6,gal
